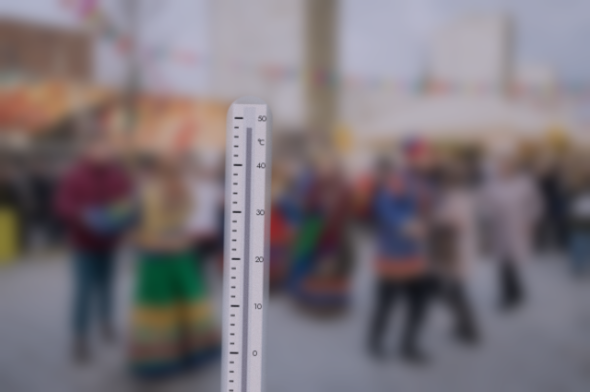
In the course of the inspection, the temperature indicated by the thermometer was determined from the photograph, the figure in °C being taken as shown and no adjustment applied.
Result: 48 °C
